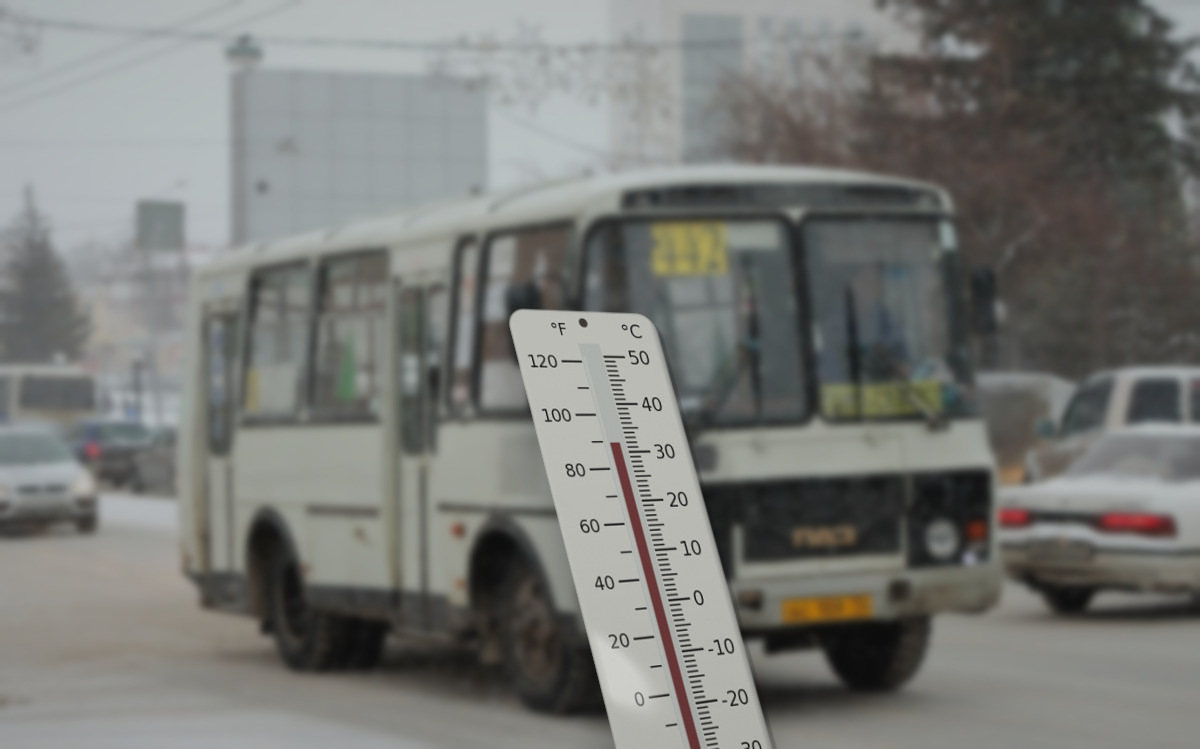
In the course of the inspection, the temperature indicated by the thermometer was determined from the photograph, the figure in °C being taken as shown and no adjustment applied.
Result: 32 °C
